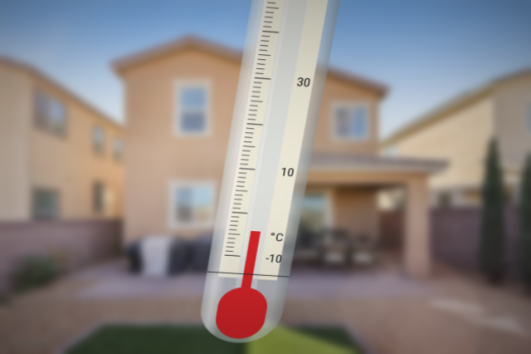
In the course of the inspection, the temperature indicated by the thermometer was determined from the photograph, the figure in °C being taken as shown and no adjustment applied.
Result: -4 °C
